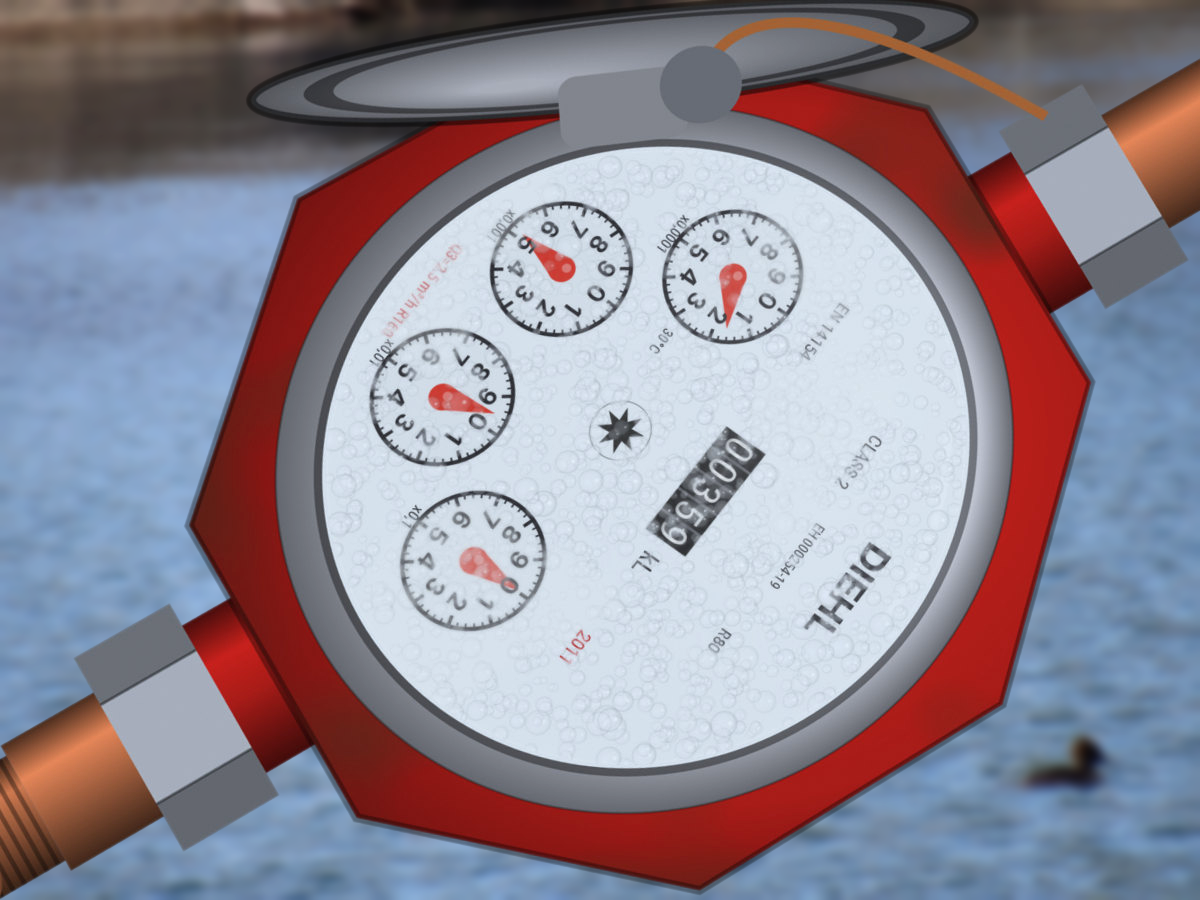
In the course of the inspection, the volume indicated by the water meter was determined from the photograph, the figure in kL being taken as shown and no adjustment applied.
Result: 358.9951 kL
